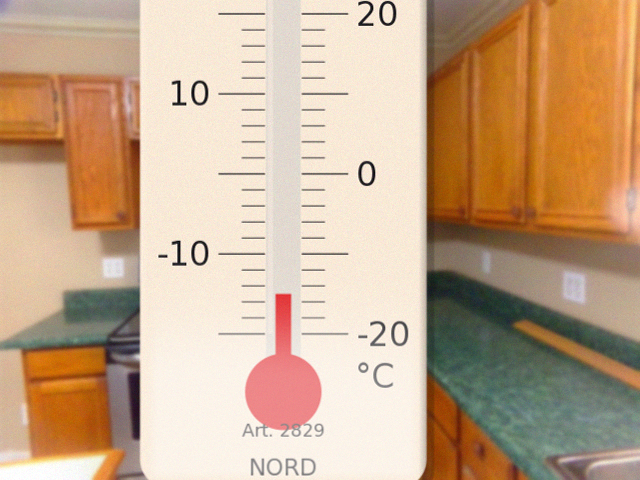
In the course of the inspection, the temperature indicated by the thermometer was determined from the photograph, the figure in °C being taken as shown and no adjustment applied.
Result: -15 °C
